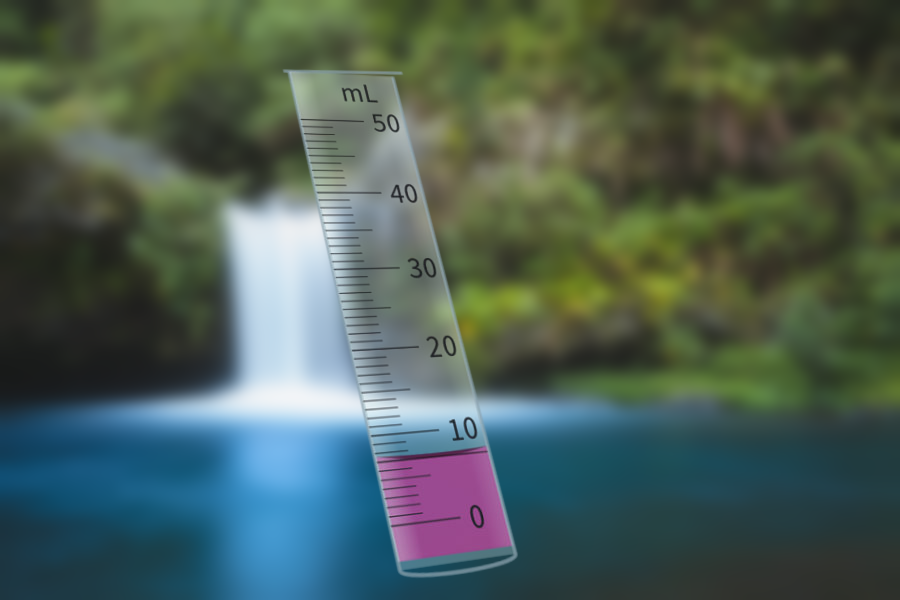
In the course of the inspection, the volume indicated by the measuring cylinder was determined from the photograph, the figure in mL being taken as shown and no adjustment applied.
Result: 7 mL
